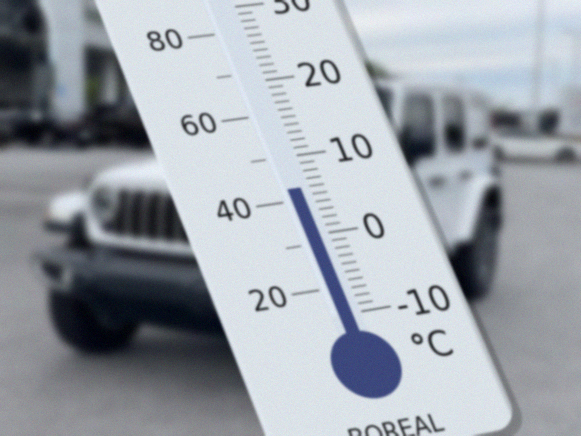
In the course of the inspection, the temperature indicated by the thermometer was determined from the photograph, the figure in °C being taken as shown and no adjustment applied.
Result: 6 °C
